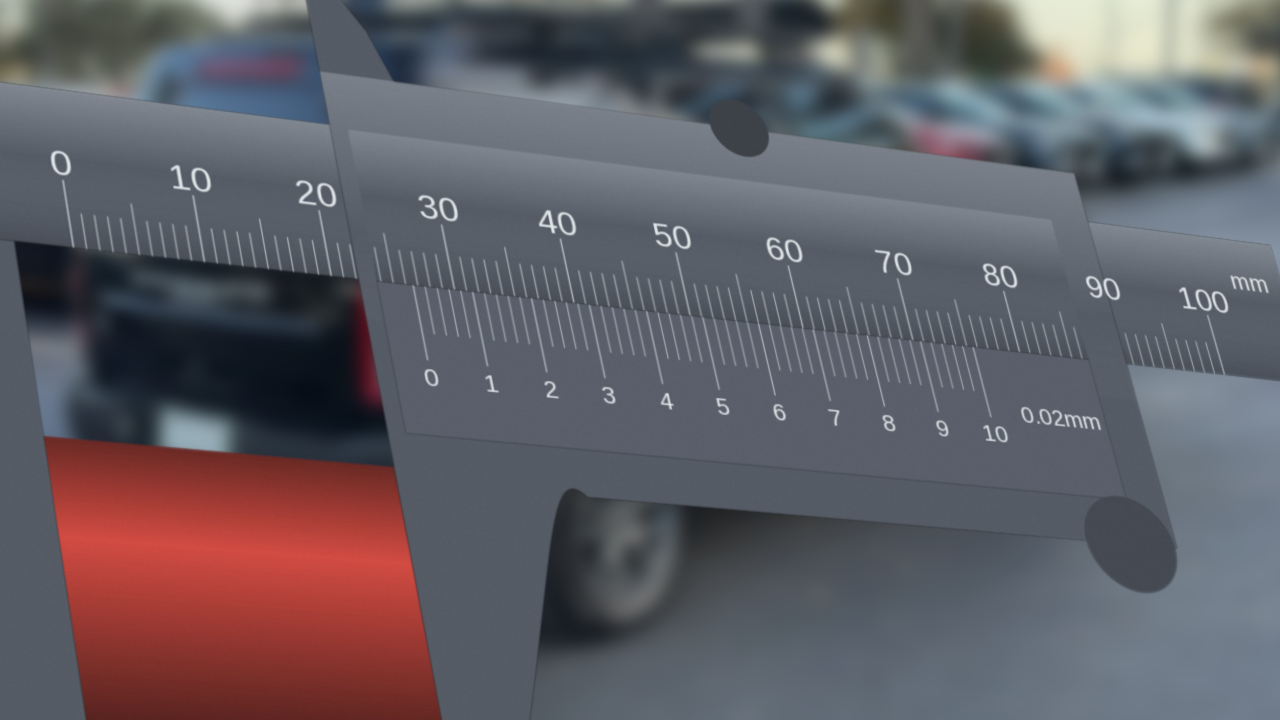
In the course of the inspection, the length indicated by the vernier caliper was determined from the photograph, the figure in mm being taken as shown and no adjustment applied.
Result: 26.6 mm
